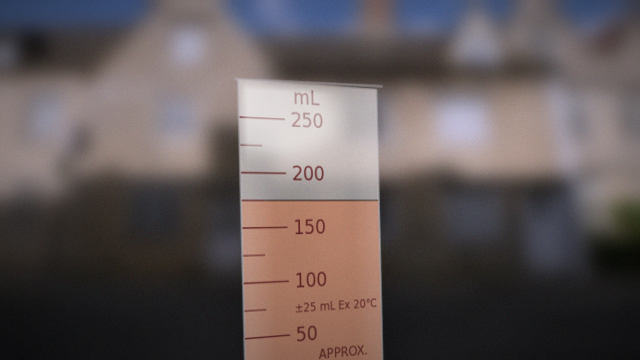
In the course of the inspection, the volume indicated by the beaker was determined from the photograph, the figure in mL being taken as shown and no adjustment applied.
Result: 175 mL
